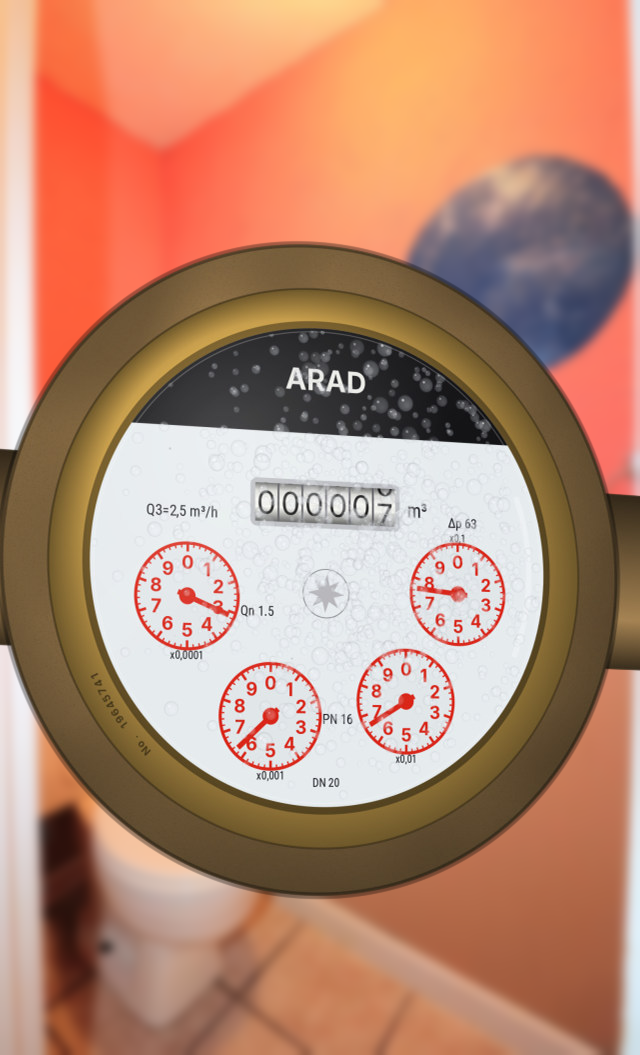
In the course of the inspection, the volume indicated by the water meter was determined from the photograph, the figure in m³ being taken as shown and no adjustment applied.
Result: 6.7663 m³
